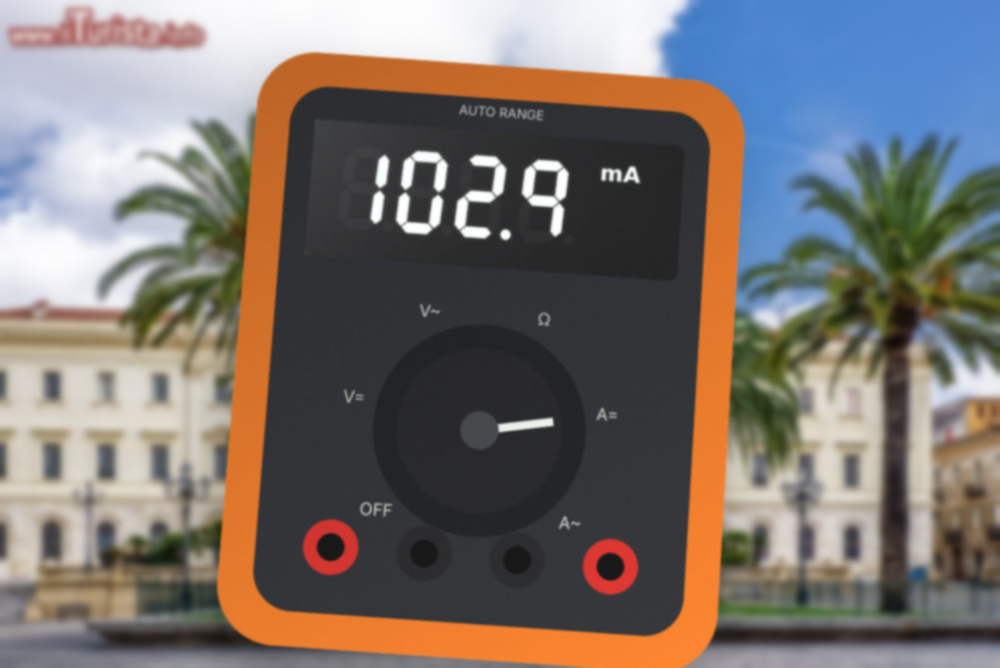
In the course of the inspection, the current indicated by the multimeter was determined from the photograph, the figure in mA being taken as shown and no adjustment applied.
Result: 102.9 mA
